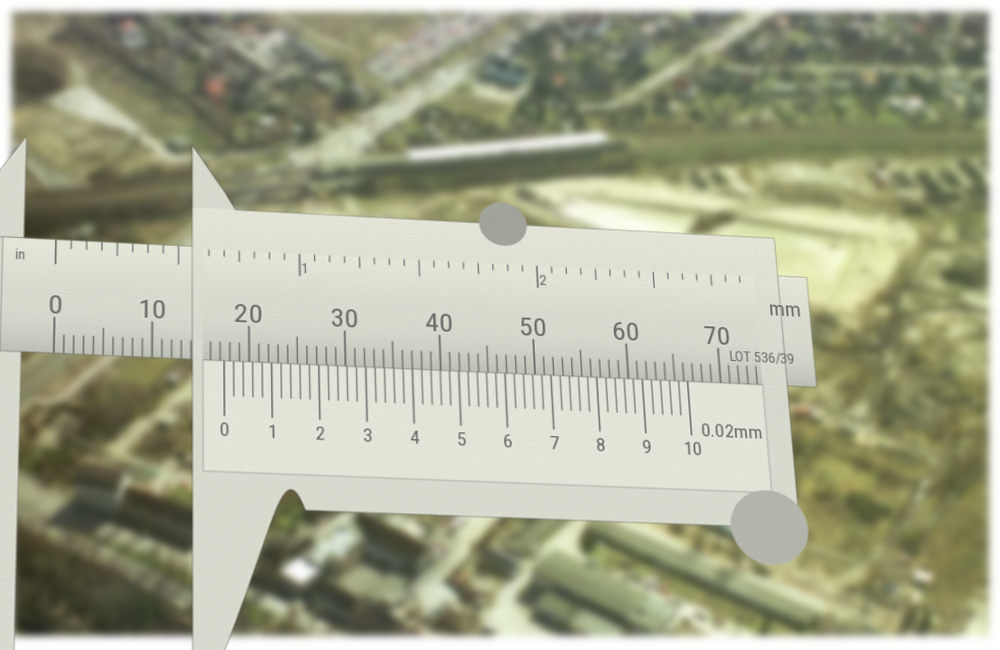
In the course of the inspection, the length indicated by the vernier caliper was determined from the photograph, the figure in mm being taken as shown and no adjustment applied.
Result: 17.4 mm
